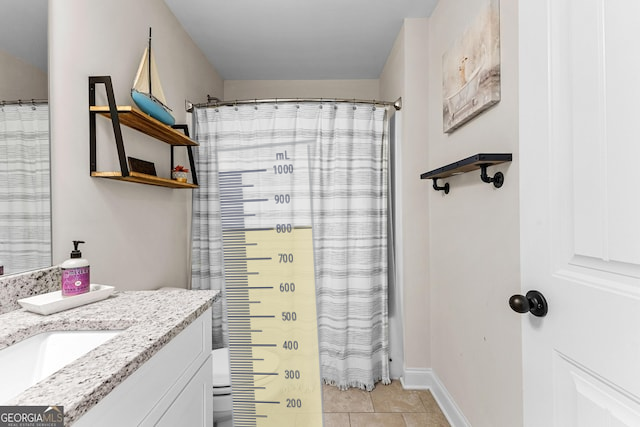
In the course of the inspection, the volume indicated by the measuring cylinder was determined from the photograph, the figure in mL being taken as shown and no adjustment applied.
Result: 800 mL
